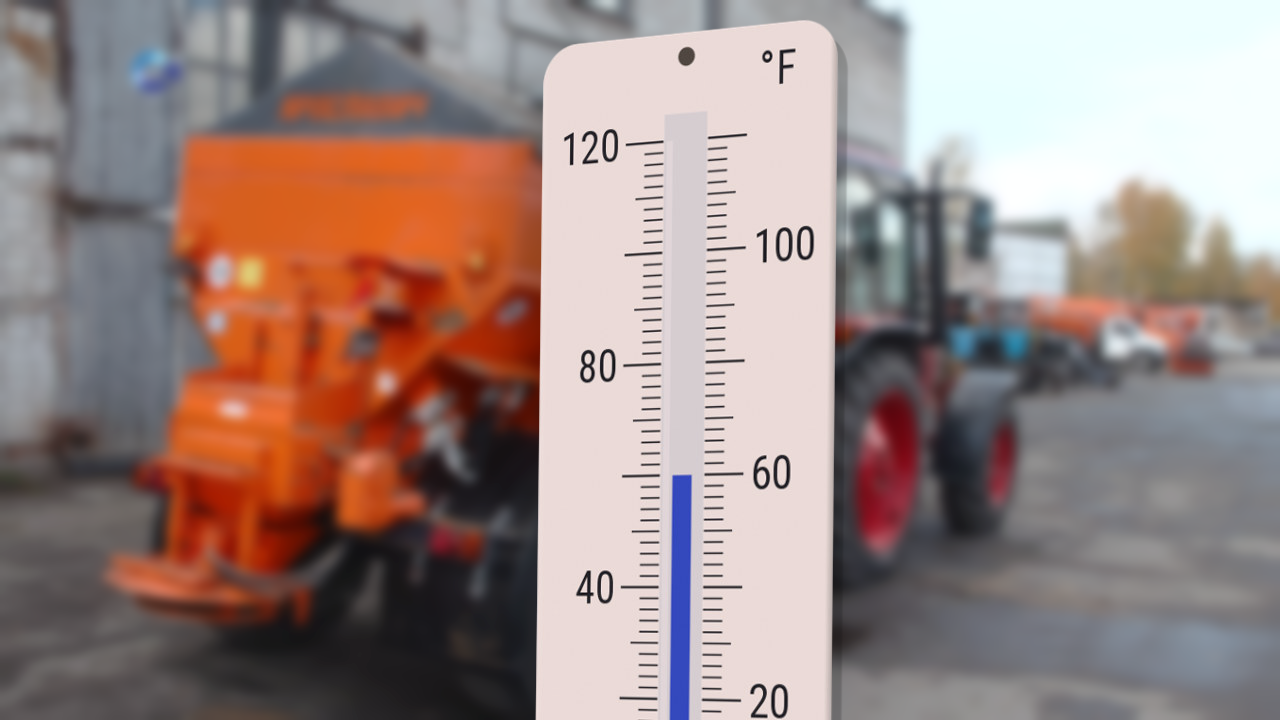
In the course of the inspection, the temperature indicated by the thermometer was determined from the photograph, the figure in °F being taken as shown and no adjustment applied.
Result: 60 °F
